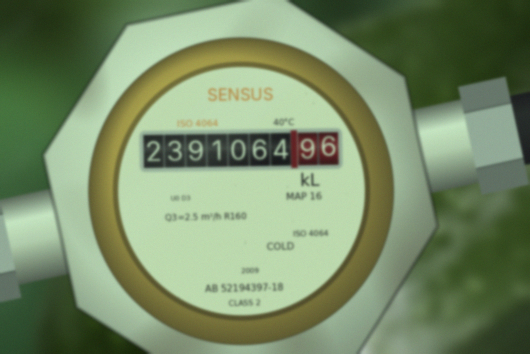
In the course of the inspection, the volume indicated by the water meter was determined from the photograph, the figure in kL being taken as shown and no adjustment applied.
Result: 2391064.96 kL
